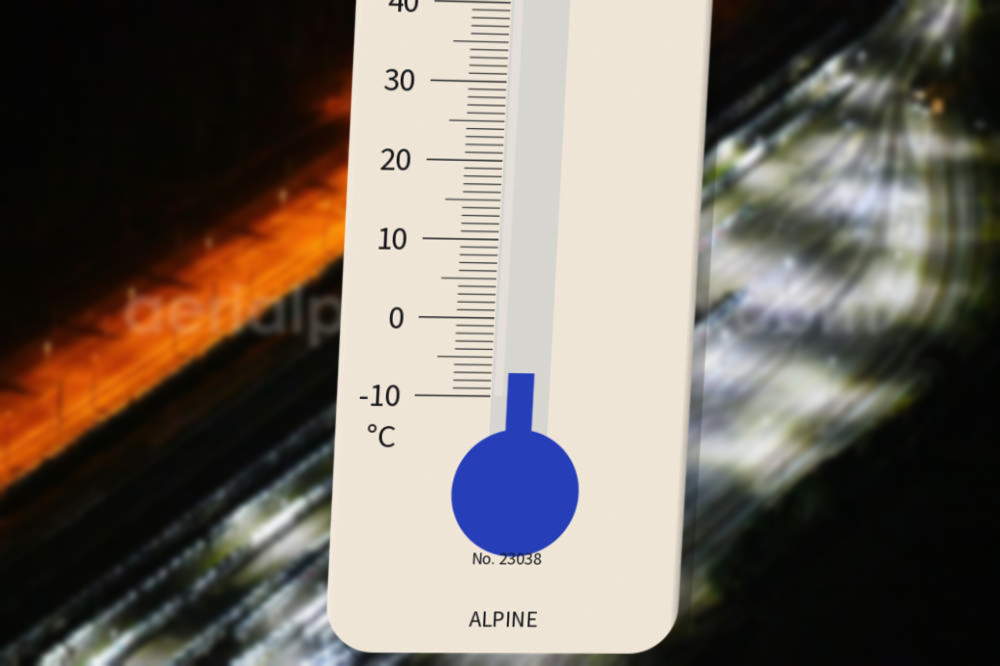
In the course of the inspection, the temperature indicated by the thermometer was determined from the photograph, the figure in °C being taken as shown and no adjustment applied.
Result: -7 °C
